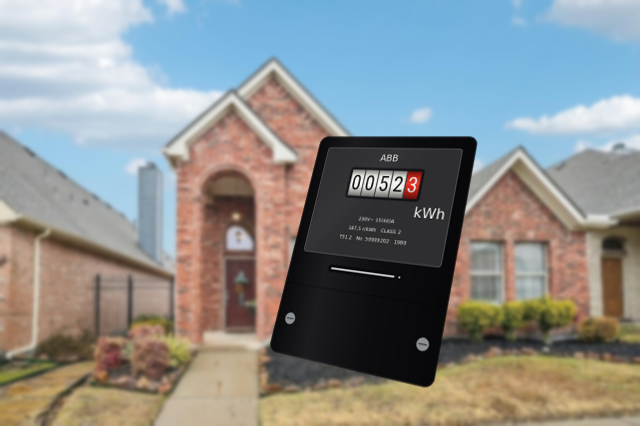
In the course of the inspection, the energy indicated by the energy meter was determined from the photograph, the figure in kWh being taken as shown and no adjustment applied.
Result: 52.3 kWh
